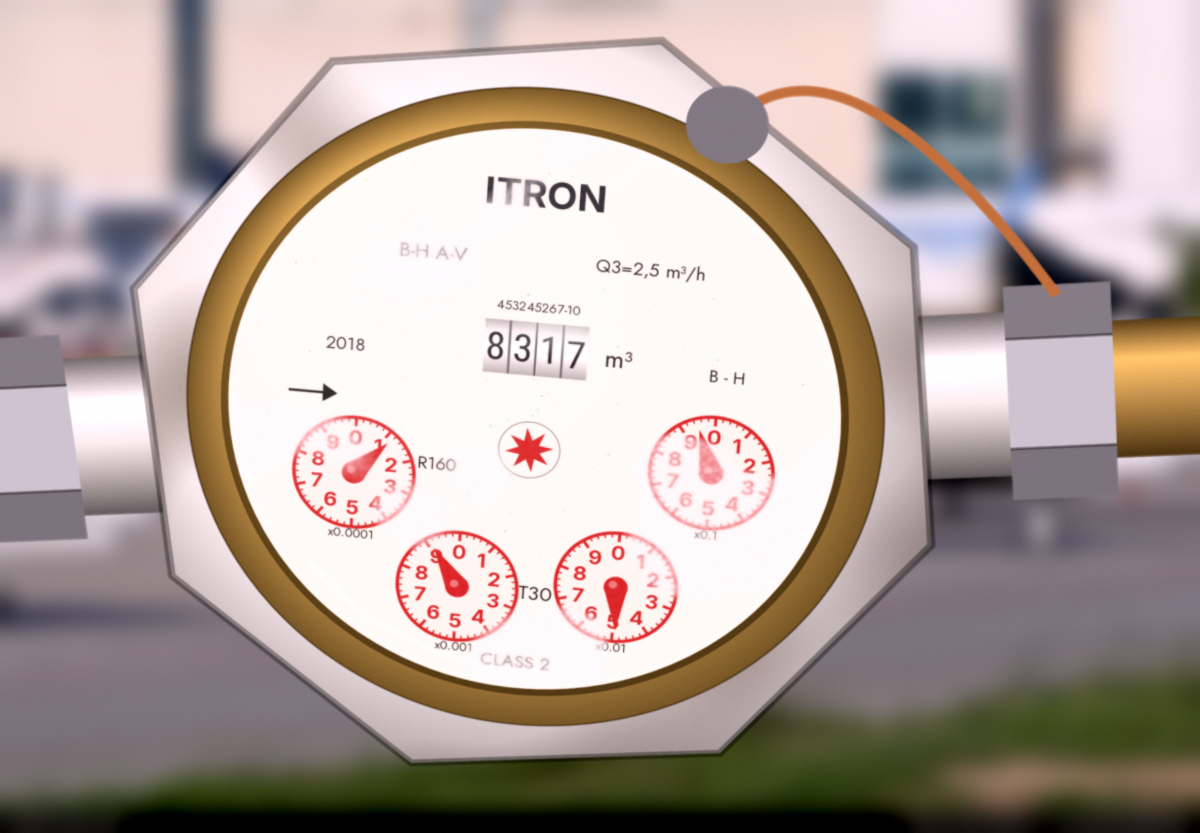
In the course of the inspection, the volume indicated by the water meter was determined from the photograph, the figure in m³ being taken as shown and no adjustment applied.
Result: 8316.9491 m³
